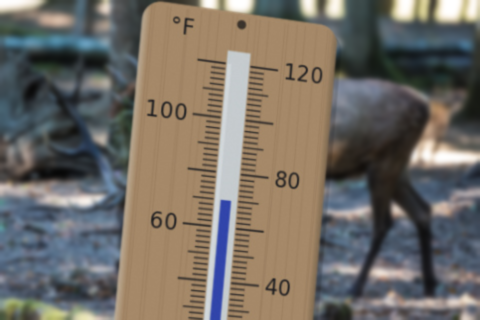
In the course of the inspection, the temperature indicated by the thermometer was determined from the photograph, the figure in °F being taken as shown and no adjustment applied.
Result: 70 °F
